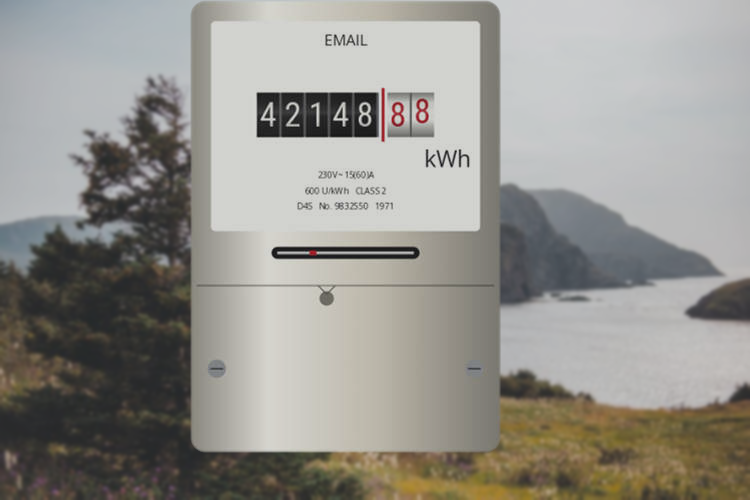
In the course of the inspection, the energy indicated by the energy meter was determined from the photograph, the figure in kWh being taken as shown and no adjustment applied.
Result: 42148.88 kWh
